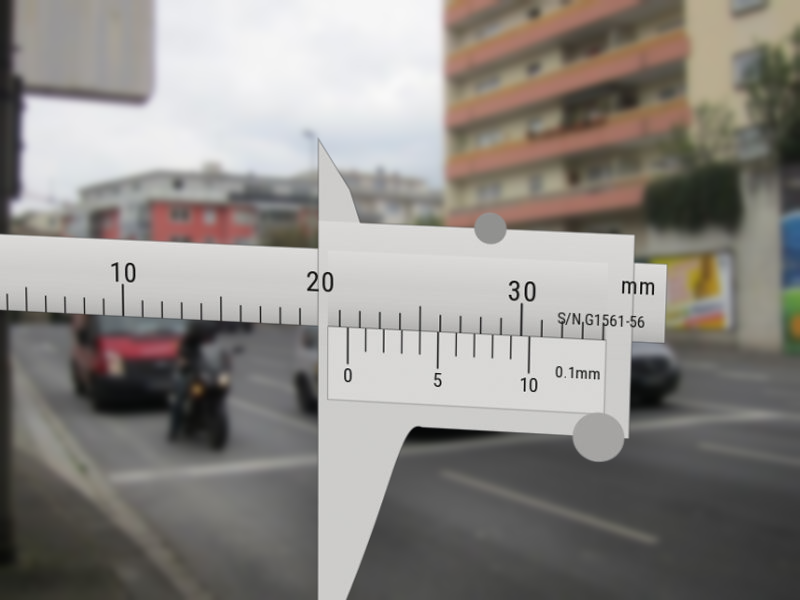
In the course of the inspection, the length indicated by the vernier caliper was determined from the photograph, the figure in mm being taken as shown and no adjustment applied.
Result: 21.4 mm
